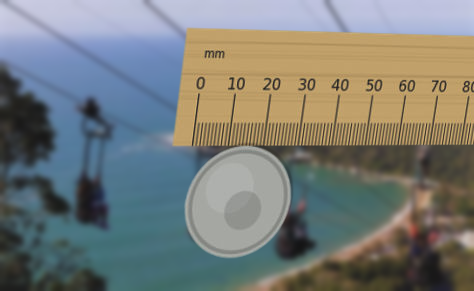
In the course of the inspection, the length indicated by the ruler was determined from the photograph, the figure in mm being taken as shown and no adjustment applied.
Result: 30 mm
